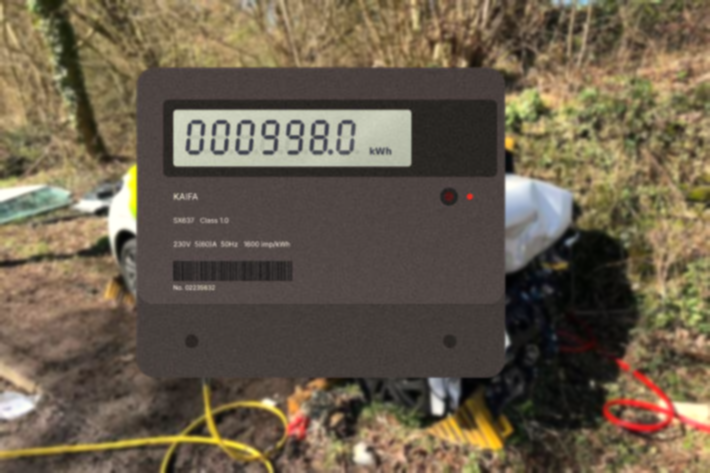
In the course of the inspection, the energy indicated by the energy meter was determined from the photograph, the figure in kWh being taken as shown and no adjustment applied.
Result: 998.0 kWh
